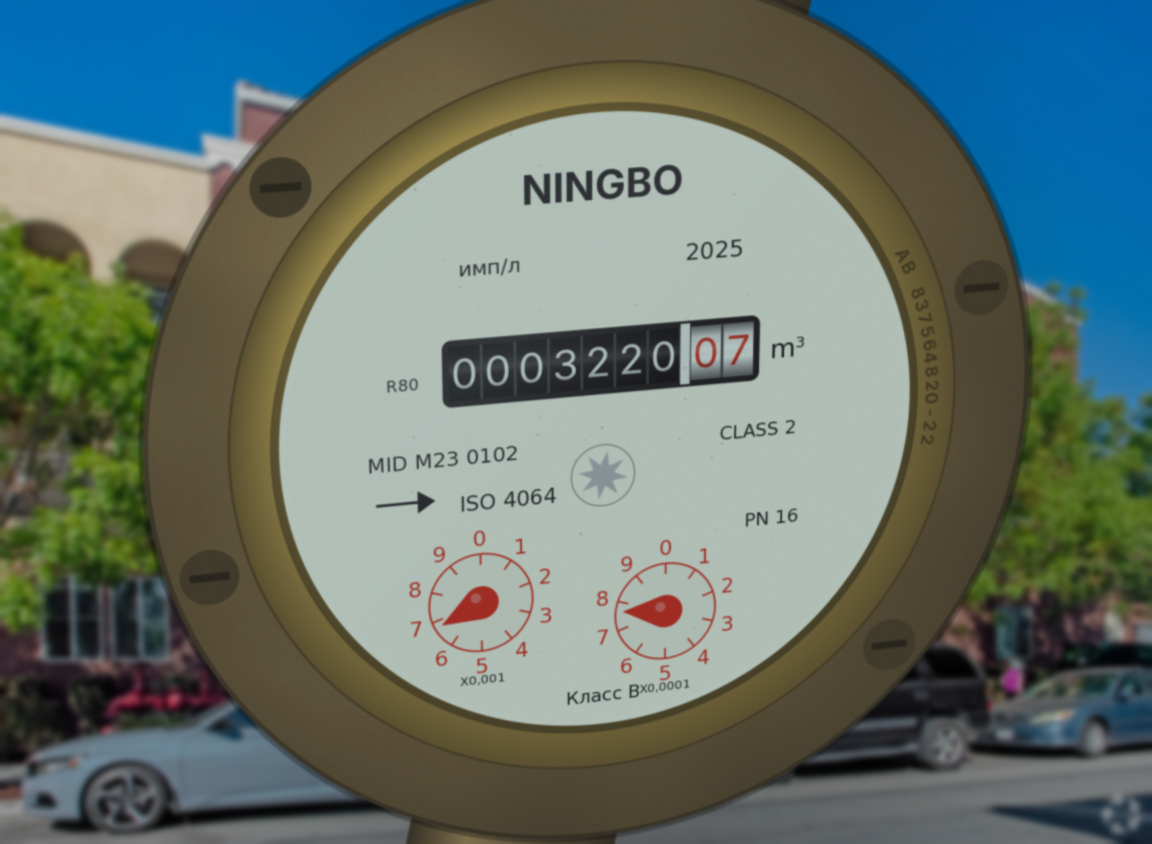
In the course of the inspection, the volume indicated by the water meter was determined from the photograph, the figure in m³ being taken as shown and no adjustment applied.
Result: 3220.0767 m³
